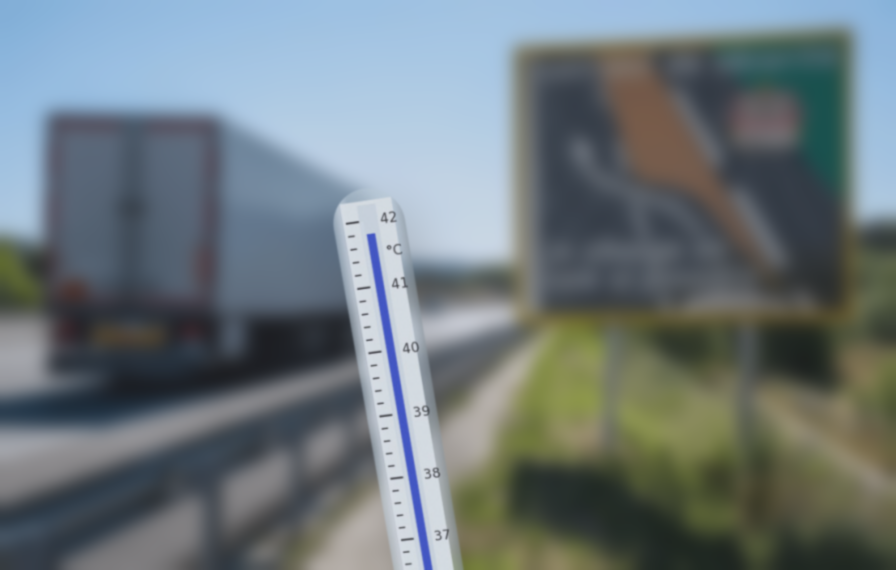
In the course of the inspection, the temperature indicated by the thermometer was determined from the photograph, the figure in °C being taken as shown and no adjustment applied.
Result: 41.8 °C
